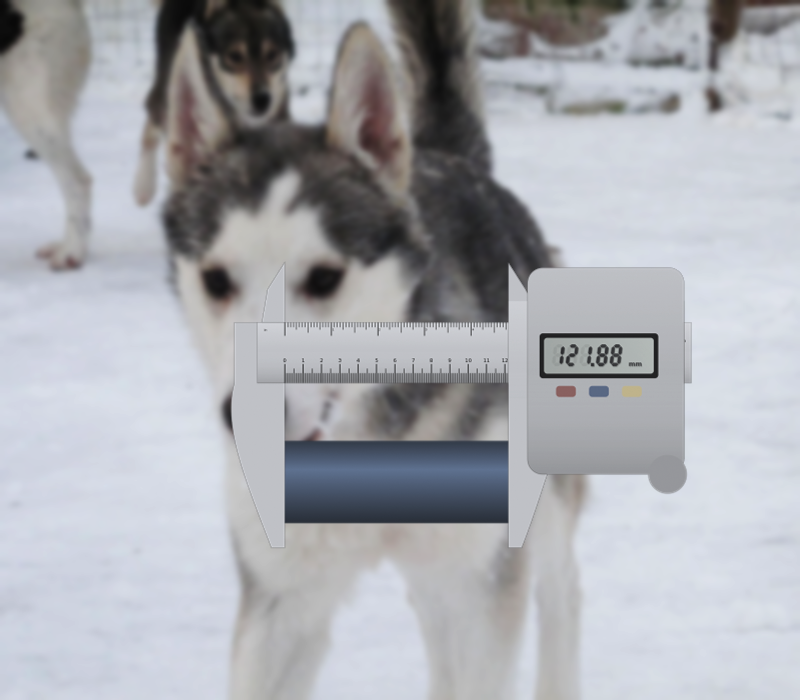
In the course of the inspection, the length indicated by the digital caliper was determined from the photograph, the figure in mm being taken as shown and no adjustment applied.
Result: 121.88 mm
